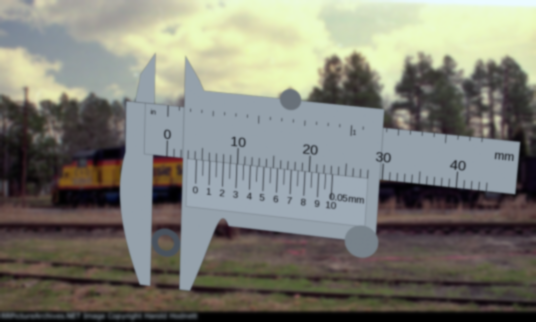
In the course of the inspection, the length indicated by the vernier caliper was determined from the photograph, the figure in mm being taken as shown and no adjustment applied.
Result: 4.2 mm
